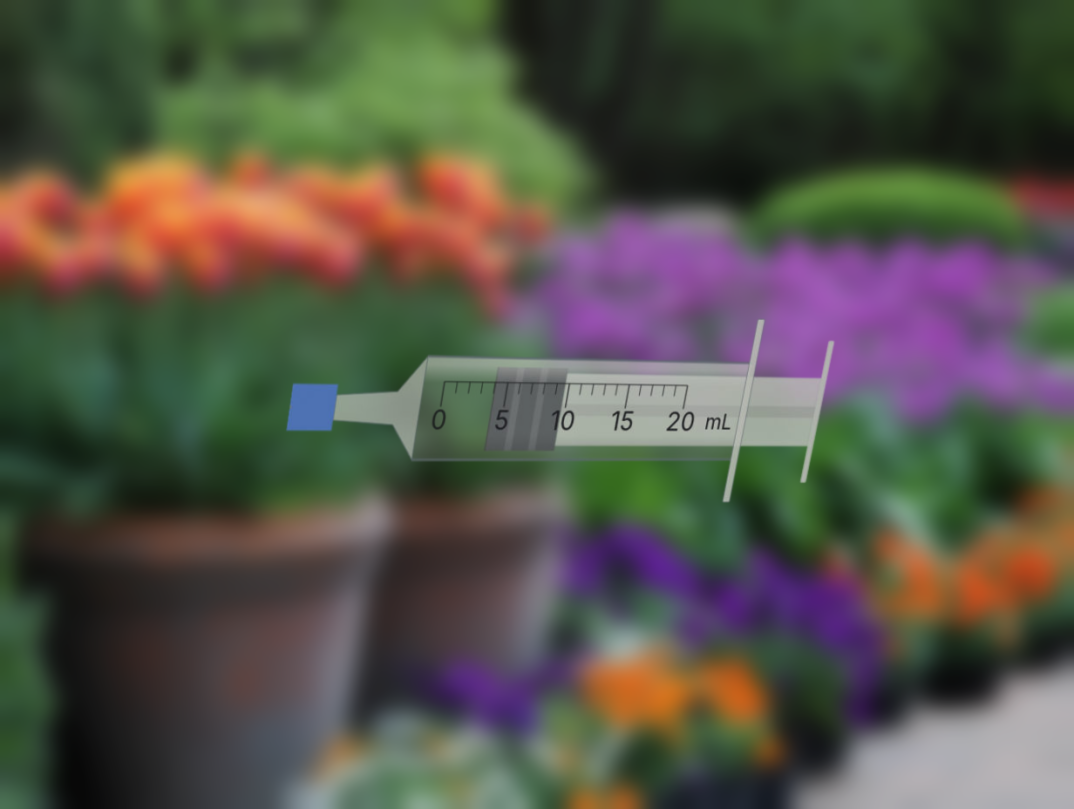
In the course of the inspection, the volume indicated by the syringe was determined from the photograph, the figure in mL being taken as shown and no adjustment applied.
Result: 4 mL
